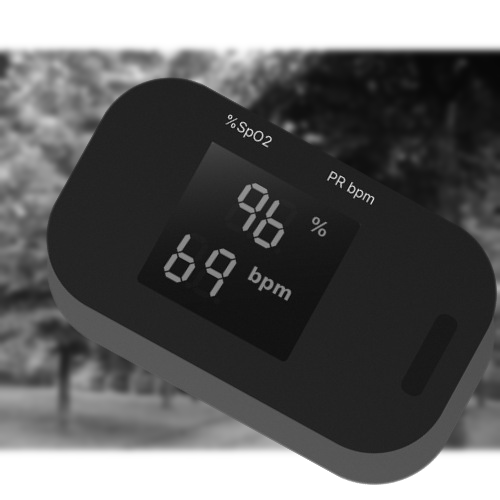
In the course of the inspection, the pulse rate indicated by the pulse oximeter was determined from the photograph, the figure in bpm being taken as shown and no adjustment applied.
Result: 69 bpm
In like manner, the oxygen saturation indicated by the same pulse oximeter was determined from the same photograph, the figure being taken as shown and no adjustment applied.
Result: 96 %
